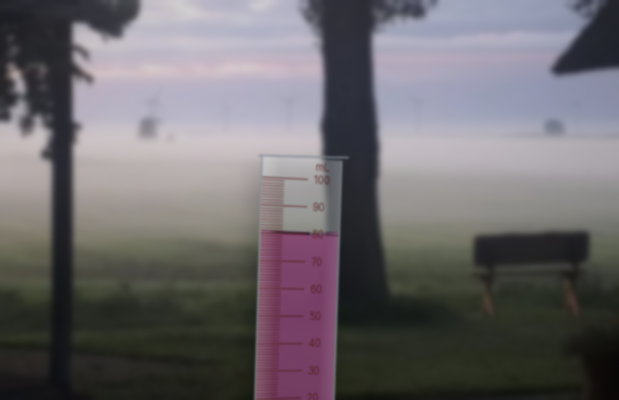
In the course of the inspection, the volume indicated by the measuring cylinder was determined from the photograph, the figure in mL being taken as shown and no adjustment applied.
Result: 80 mL
